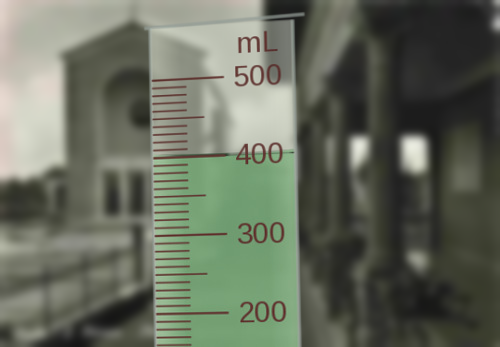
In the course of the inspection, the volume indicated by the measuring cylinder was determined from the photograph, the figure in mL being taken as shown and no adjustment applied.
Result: 400 mL
